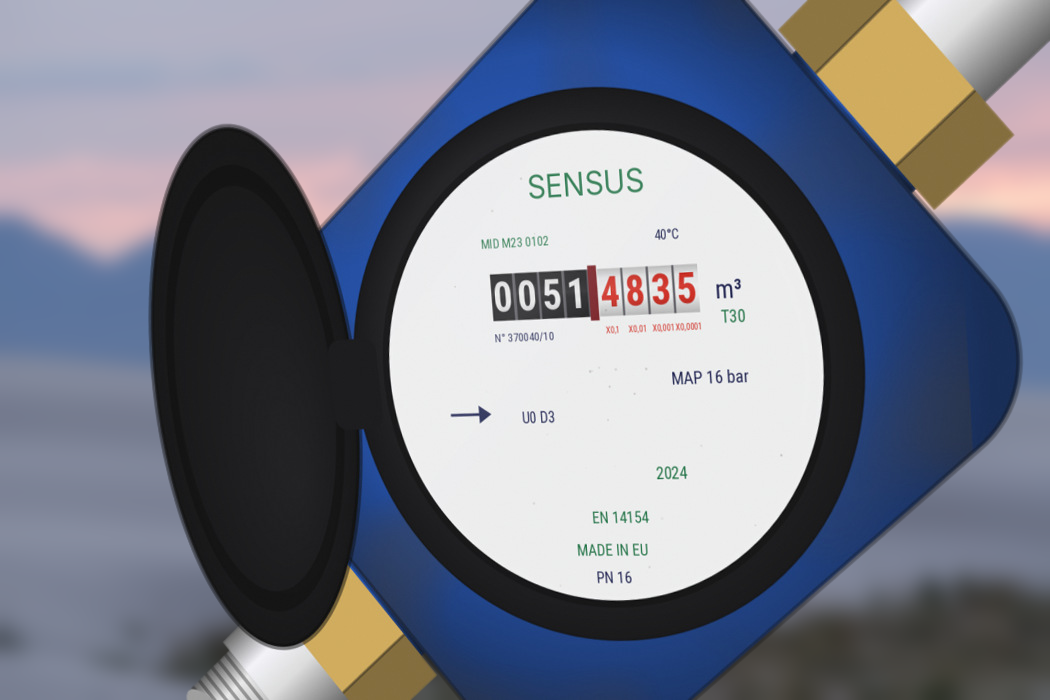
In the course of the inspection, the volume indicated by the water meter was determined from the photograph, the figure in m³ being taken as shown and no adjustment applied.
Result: 51.4835 m³
